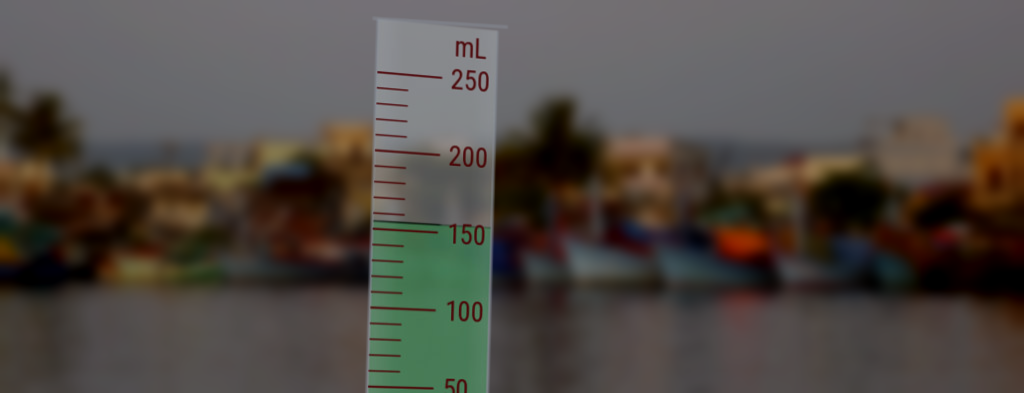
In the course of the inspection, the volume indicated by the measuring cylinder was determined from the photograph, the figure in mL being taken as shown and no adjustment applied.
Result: 155 mL
